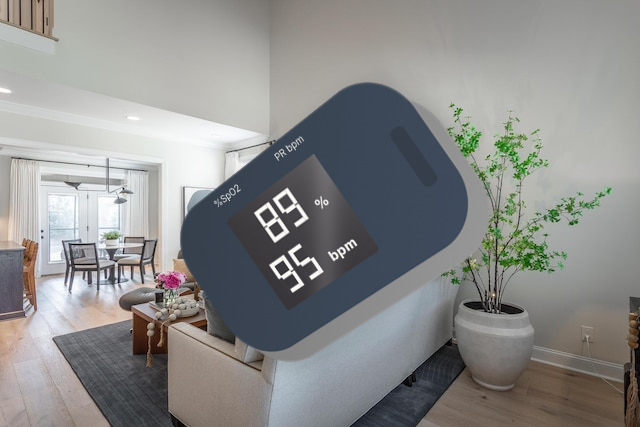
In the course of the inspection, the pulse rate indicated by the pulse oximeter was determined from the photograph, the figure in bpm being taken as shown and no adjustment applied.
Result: 95 bpm
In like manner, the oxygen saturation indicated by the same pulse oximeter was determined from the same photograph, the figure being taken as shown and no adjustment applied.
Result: 89 %
